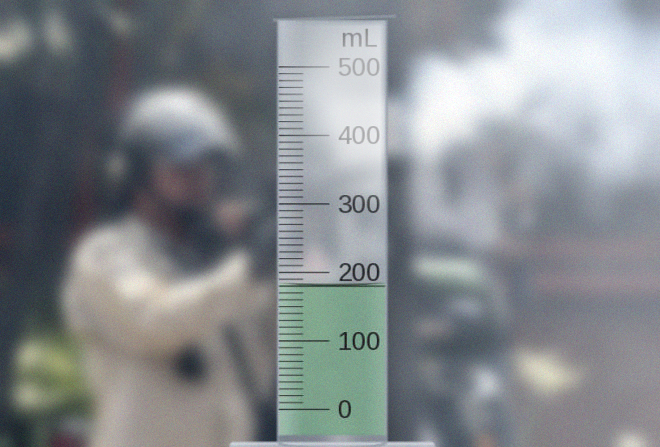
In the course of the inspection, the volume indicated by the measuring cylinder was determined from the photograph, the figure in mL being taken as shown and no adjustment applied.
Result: 180 mL
